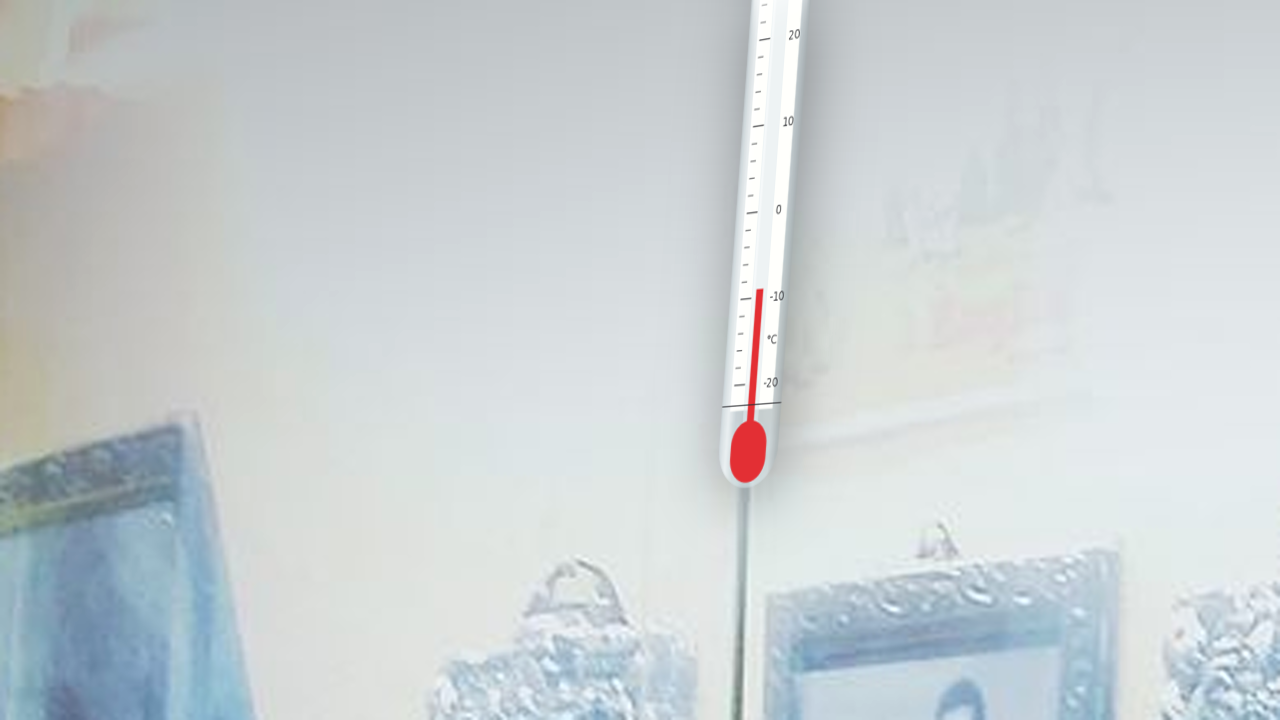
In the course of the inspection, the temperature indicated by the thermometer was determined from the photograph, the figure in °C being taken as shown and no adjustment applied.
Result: -9 °C
